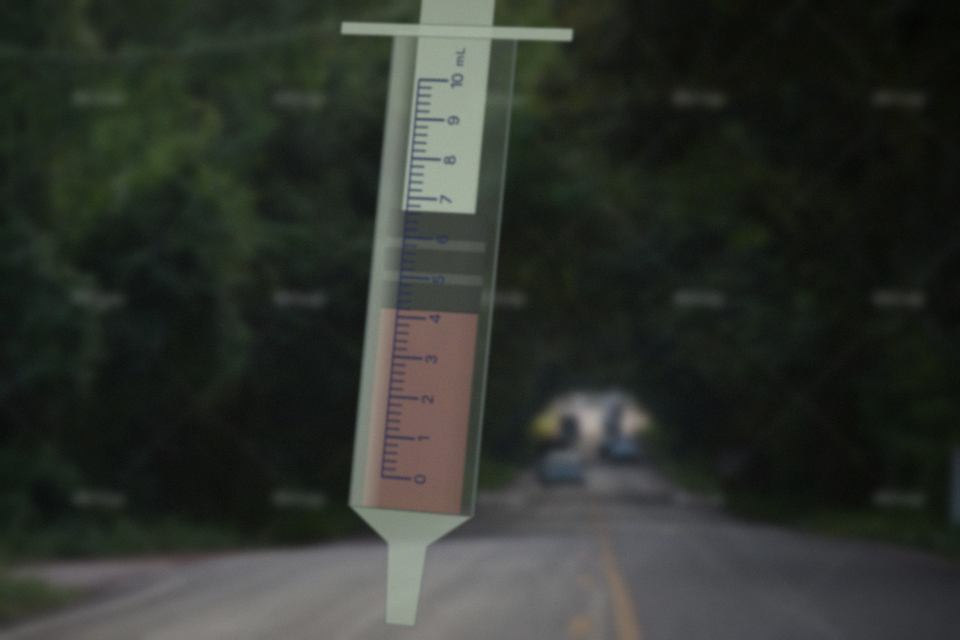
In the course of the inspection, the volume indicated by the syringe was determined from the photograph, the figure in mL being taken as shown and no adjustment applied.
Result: 4.2 mL
